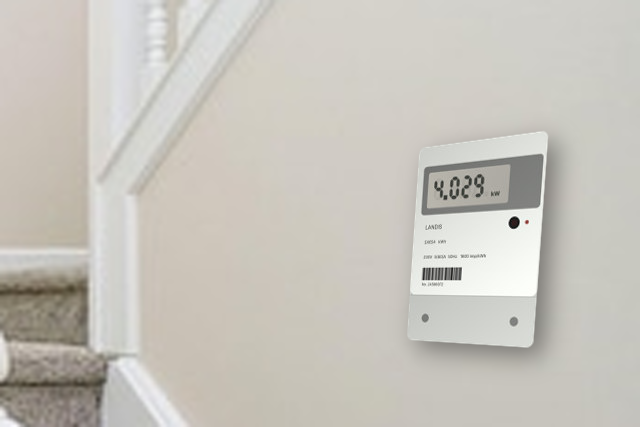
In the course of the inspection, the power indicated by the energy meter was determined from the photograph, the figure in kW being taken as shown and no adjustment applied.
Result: 4.029 kW
